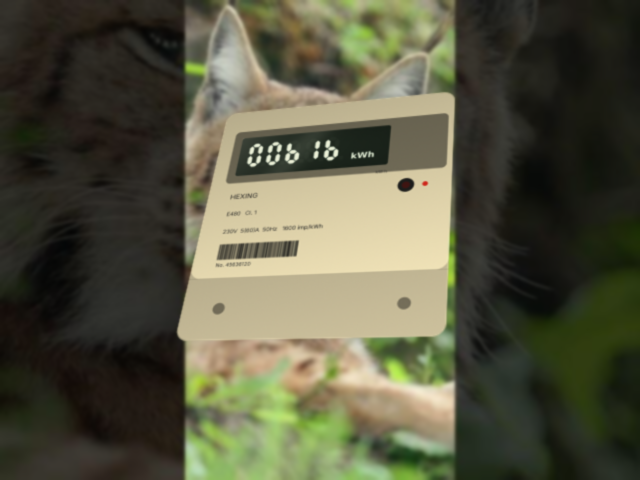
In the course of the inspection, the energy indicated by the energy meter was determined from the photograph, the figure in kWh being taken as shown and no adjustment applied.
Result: 616 kWh
